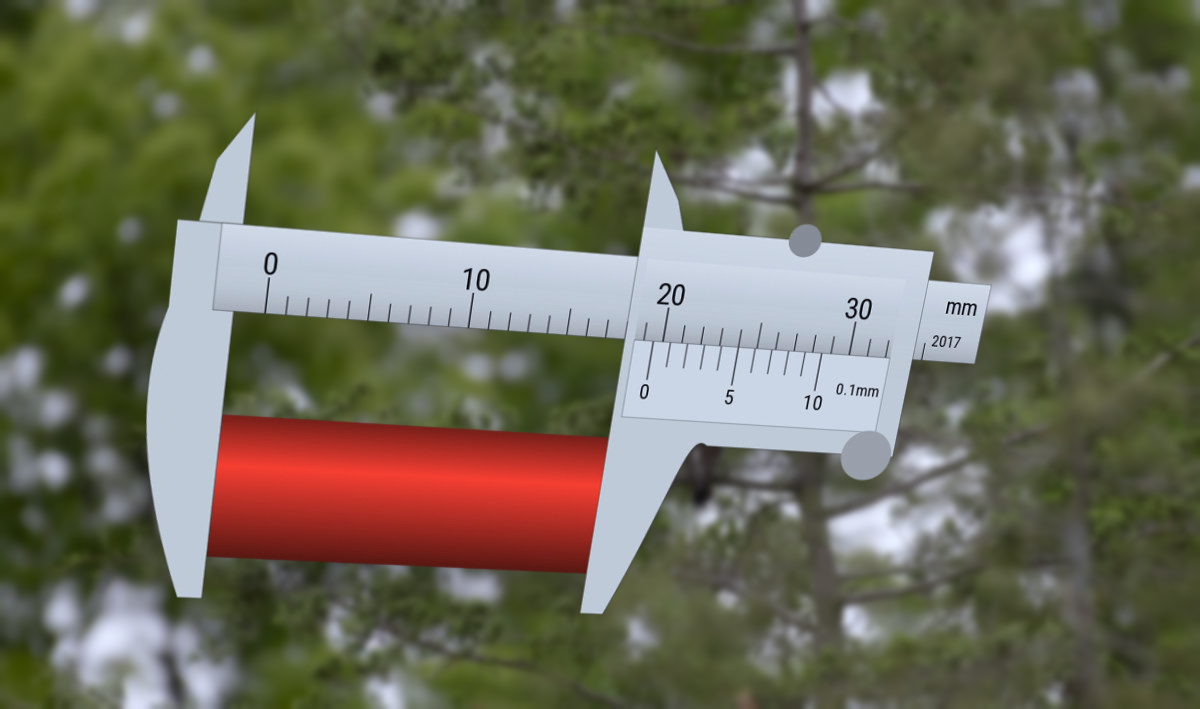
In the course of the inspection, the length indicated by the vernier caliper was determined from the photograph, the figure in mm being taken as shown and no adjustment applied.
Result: 19.5 mm
